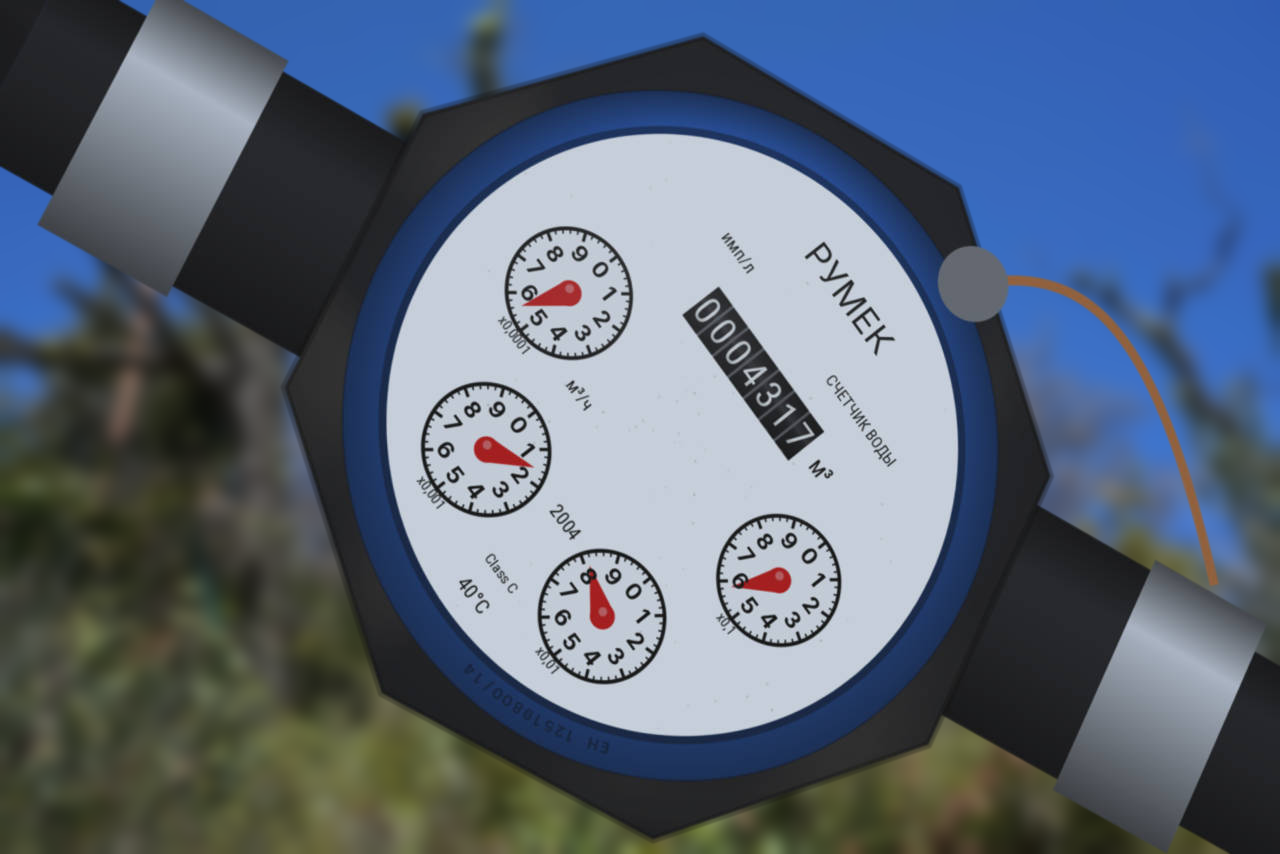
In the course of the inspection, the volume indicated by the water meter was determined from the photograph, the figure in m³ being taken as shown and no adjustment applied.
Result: 4317.5815 m³
